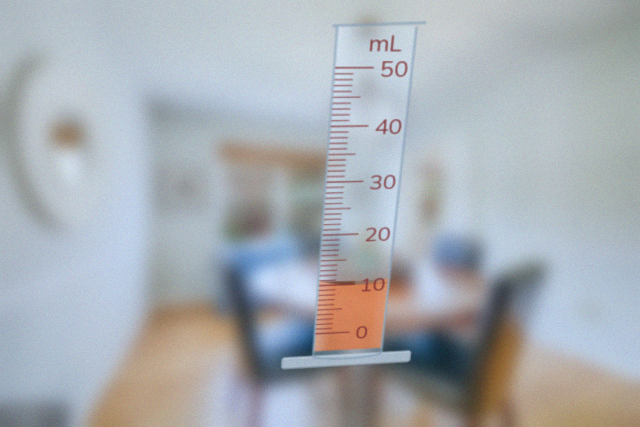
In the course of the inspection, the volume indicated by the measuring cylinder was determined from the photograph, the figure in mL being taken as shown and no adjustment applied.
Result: 10 mL
